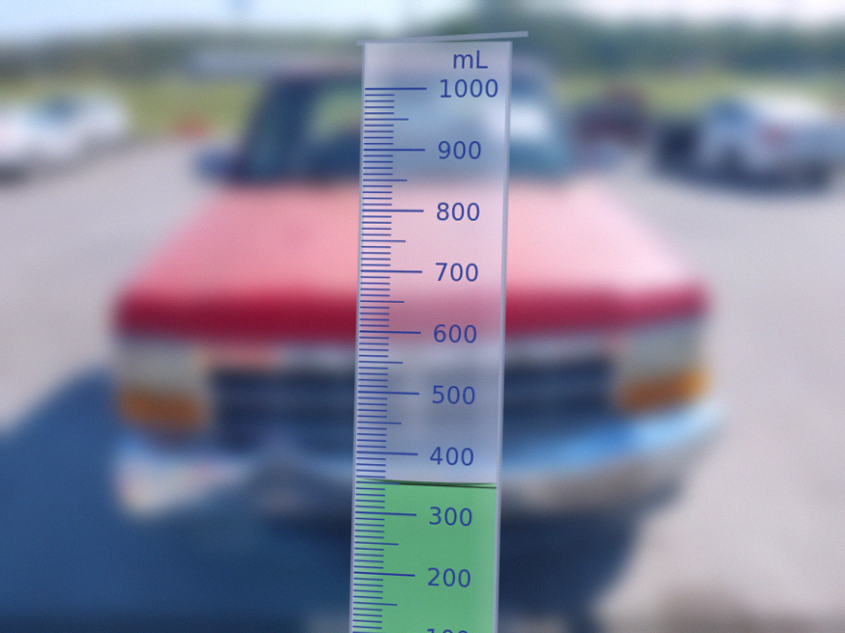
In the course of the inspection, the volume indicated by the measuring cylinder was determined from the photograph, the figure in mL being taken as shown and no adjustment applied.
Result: 350 mL
